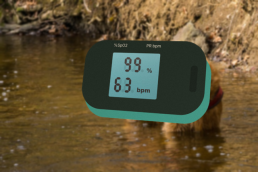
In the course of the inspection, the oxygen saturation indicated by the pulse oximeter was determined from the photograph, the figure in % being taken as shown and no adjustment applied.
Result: 99 %
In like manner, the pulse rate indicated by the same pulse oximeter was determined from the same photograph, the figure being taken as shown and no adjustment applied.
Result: 63 bpm
